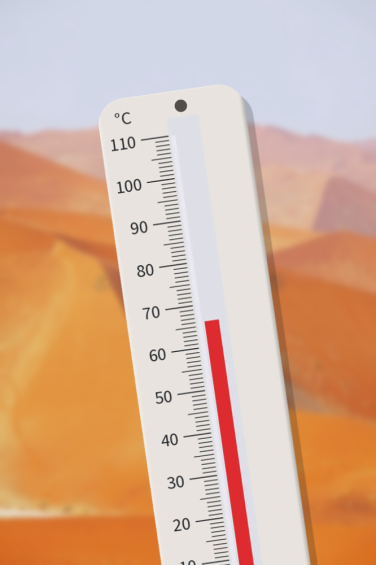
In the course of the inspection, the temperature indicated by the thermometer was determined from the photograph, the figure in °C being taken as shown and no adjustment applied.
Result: 66 °C
